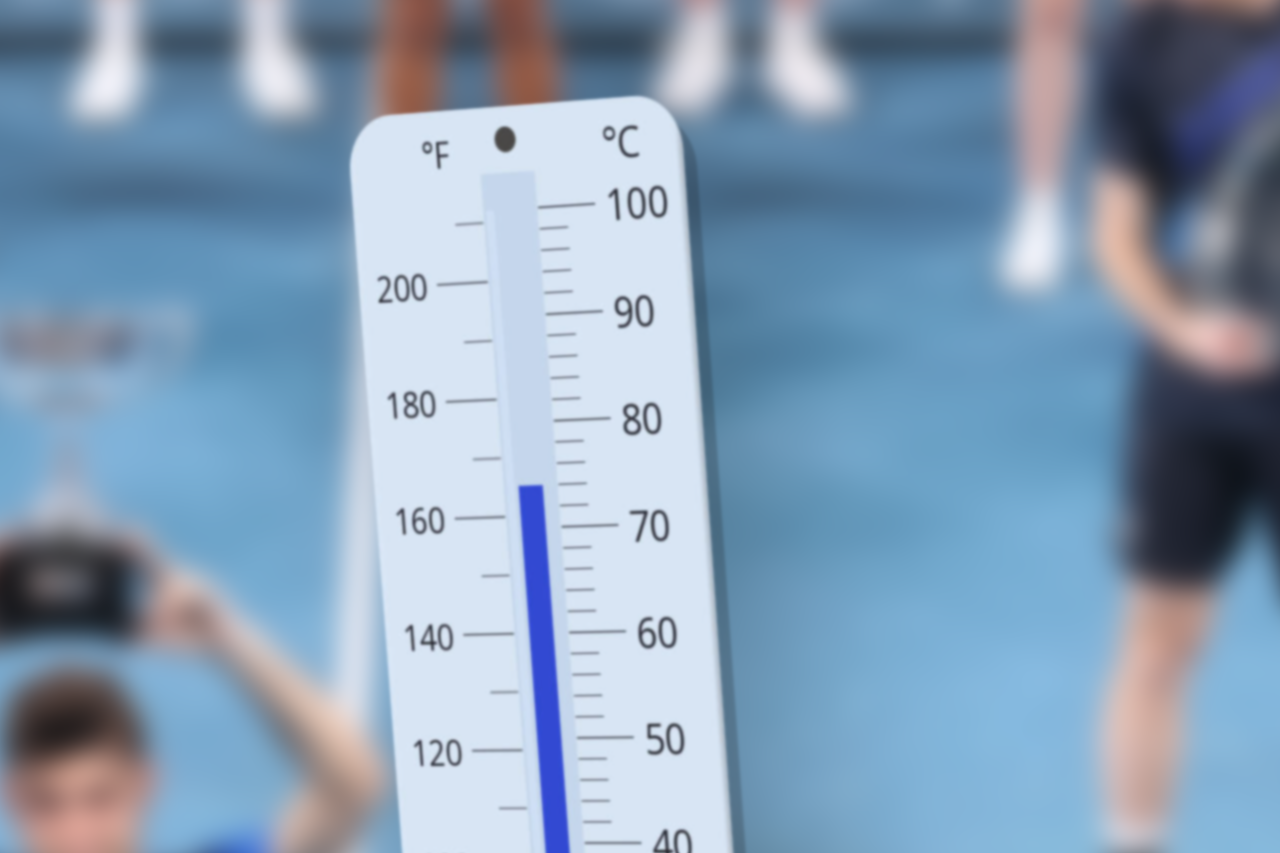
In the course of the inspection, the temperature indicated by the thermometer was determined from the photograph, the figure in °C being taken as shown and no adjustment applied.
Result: 74 °C
